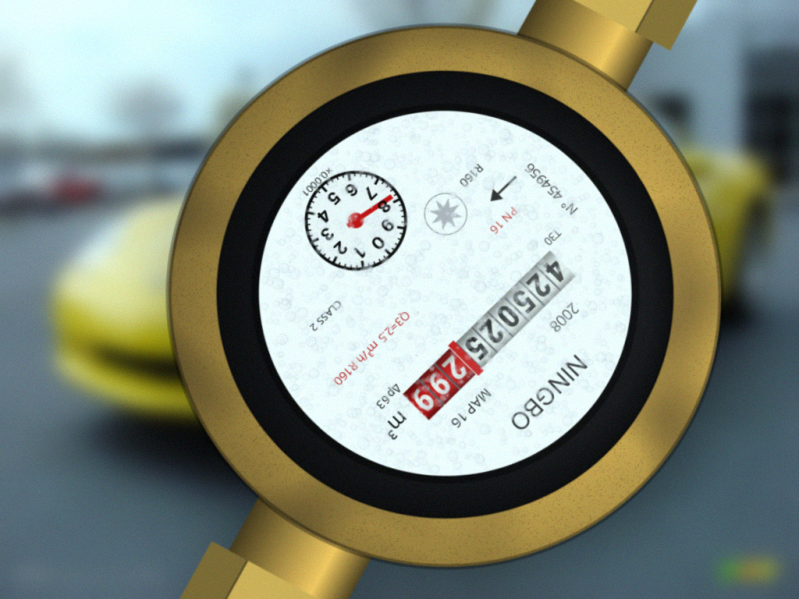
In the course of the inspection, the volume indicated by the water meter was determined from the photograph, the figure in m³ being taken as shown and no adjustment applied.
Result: 425025.2997 m³
